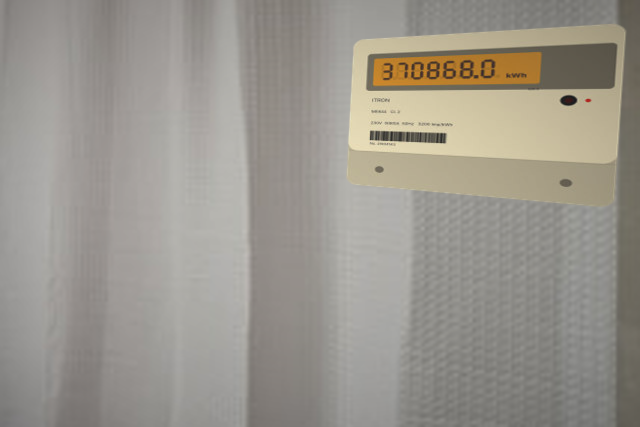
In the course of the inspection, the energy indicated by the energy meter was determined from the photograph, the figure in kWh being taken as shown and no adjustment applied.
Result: 370868.0 kWh
